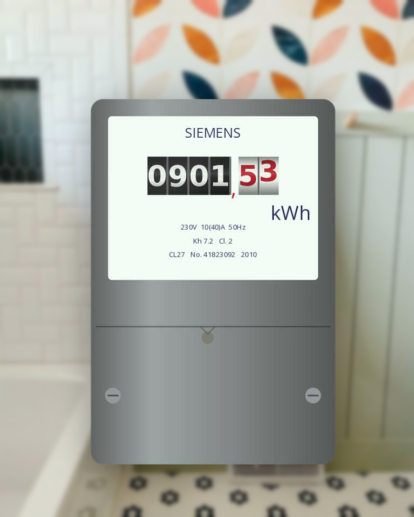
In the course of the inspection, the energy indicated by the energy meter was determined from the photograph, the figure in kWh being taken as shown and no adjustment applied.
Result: 901.53 kWh
